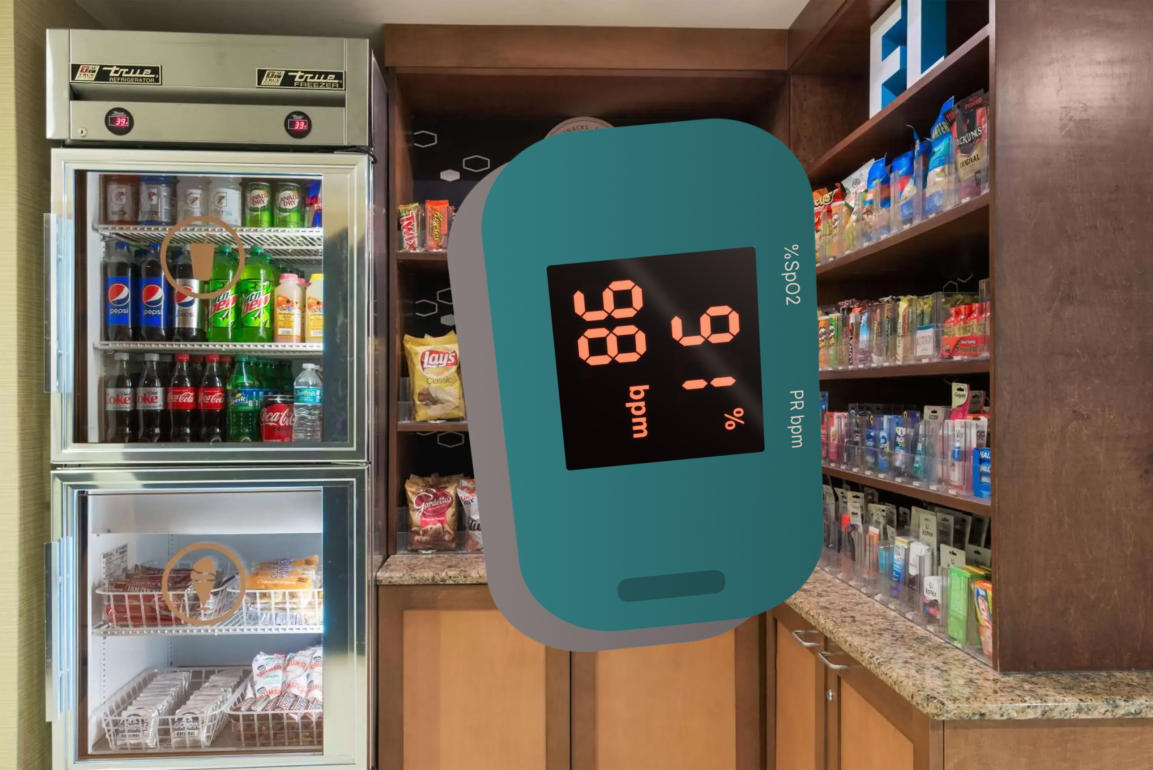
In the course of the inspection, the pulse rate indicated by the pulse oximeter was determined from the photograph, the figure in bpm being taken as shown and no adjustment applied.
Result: 98 bpm
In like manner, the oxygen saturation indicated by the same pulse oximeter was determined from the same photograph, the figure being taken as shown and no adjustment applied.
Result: 91 %
